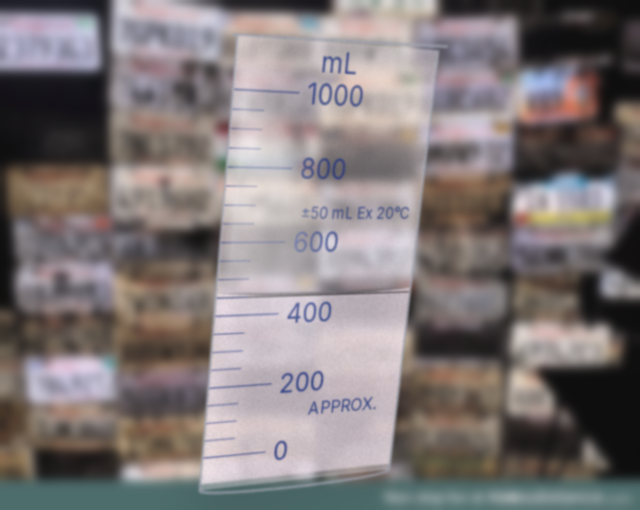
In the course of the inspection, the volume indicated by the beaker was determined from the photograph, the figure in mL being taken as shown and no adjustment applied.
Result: 450 mL
